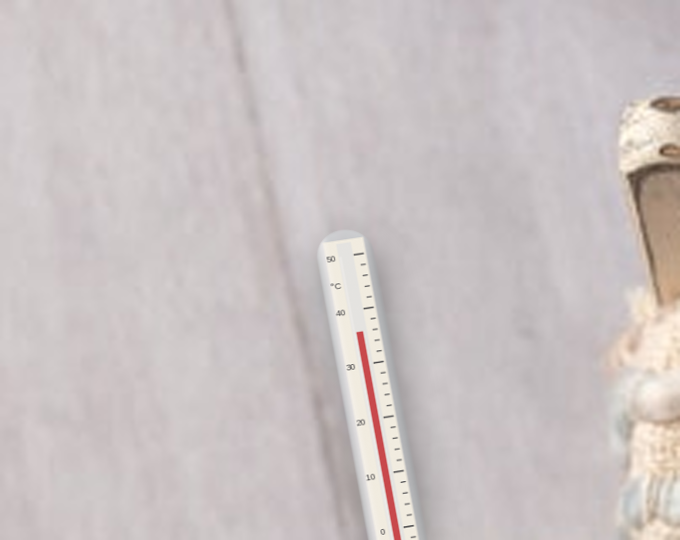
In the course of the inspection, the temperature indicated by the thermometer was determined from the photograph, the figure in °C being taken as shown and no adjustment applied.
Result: 36 °C
